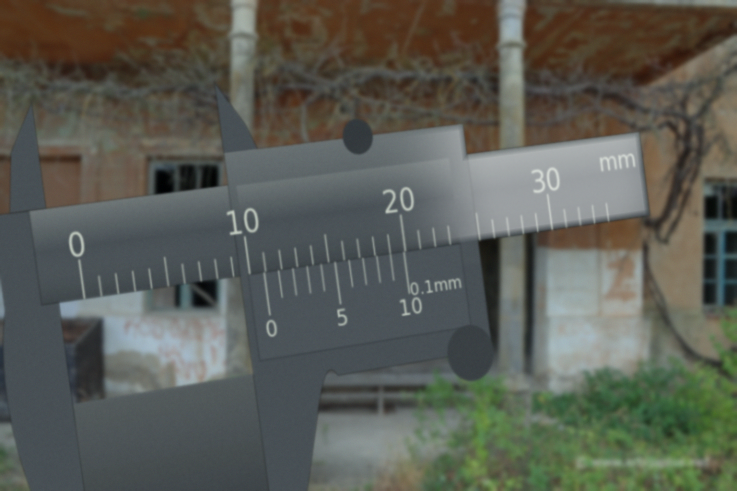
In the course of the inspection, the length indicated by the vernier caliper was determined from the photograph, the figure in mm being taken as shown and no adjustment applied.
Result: 10.9 mm
